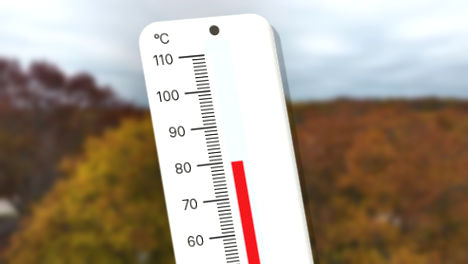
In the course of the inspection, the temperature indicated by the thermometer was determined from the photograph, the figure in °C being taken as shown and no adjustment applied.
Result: 80 °C
